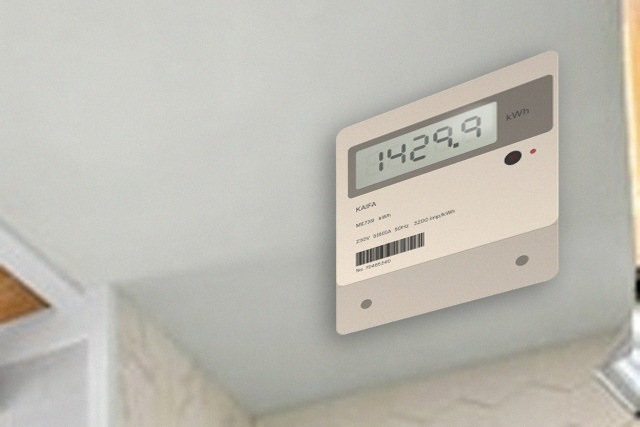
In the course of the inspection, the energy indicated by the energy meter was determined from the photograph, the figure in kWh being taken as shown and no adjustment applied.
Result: 1429.9 kWh
